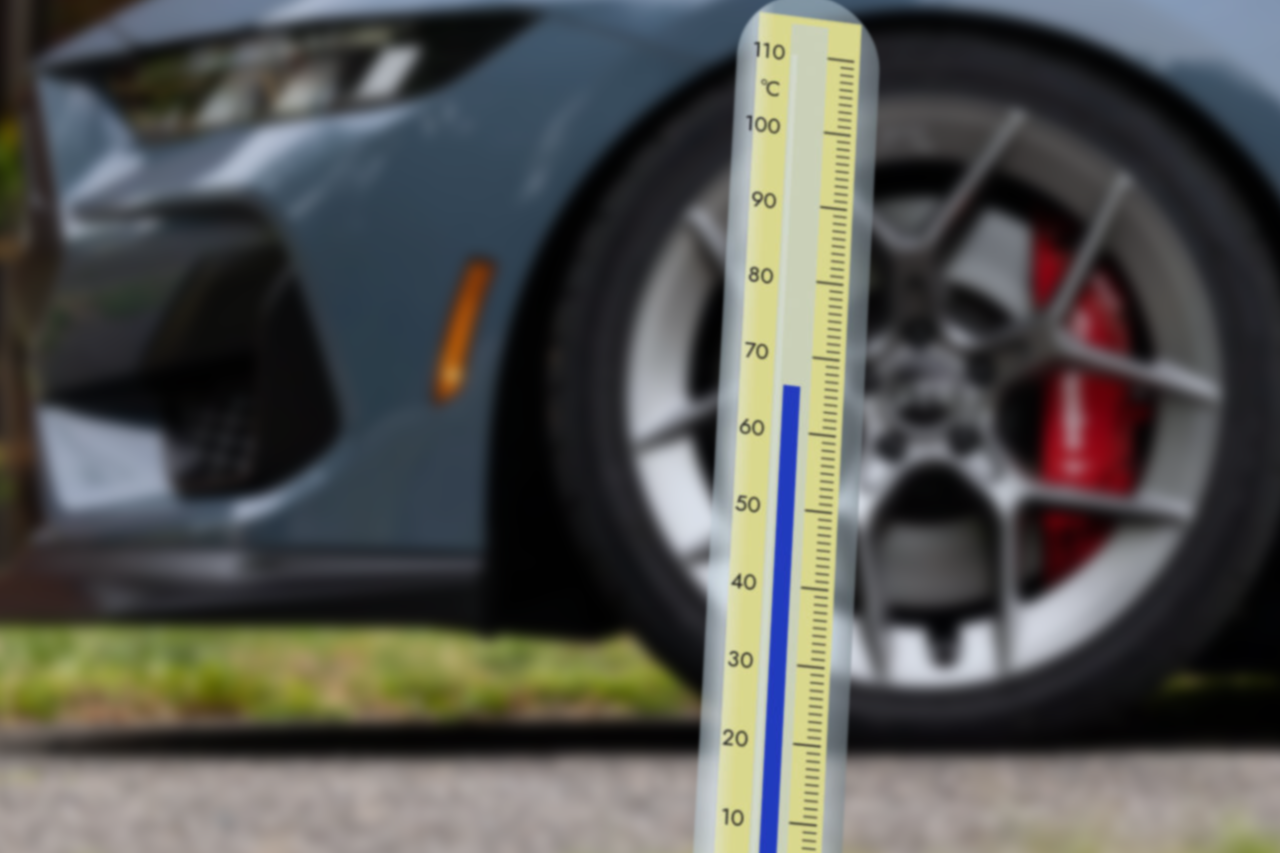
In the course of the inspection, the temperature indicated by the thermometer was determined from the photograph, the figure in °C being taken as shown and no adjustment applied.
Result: 66 °C
